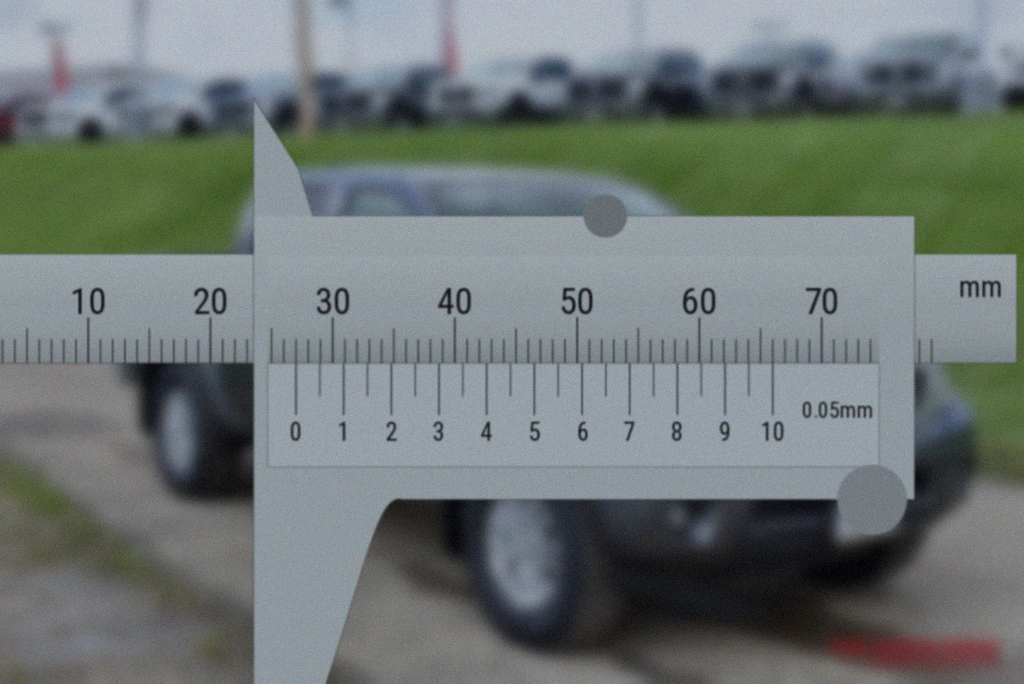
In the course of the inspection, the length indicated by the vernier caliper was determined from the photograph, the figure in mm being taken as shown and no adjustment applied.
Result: 27.0 mm
